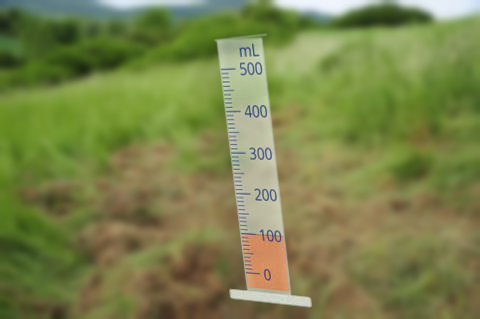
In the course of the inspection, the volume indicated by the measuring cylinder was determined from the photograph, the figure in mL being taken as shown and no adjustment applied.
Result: 100 mL
